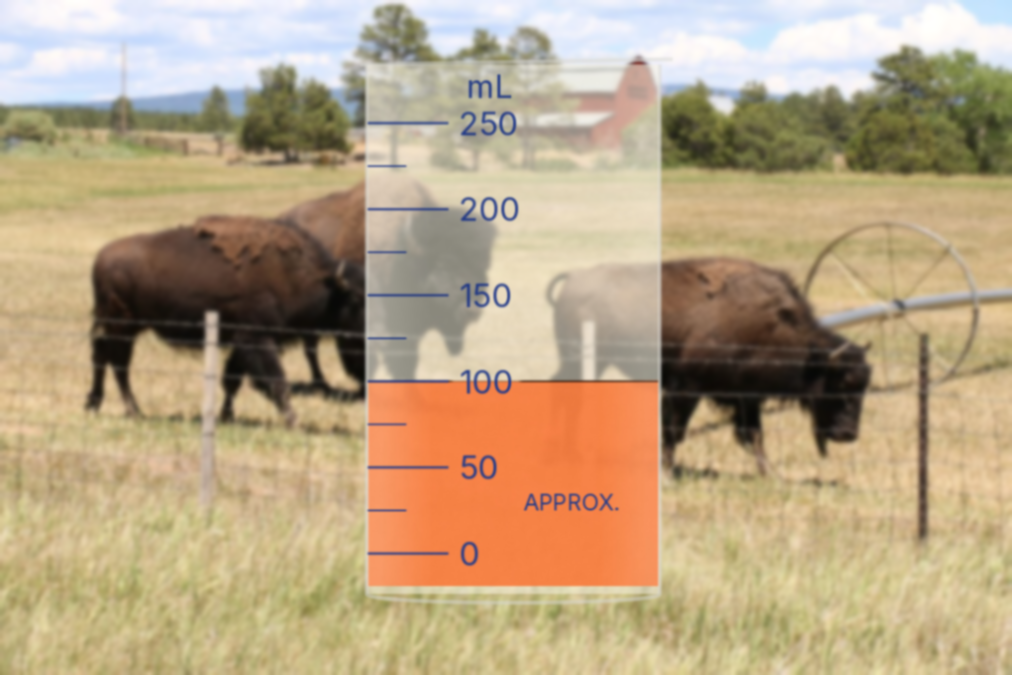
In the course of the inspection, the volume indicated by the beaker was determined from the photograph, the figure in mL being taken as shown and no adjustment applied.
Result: 100 mL
